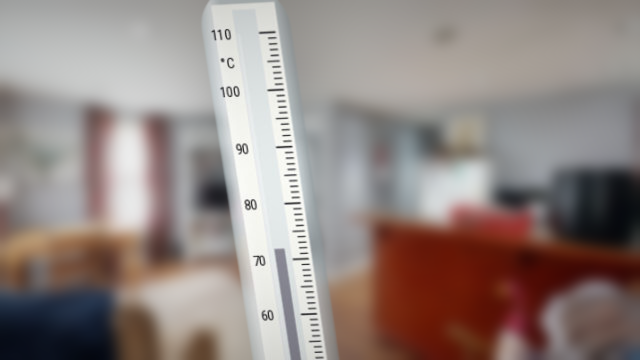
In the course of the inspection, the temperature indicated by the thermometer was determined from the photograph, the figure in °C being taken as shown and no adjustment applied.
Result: 72 °C
